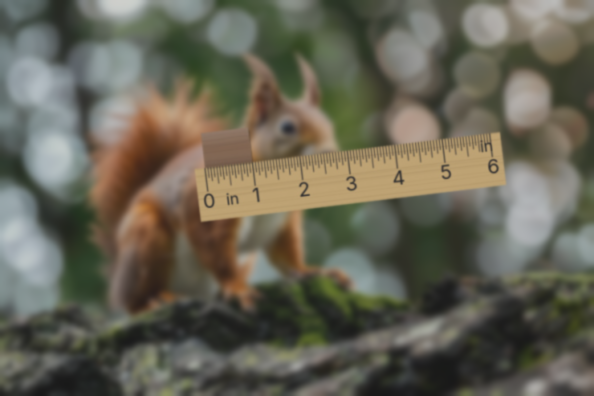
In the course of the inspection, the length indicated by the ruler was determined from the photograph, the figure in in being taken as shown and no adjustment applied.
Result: 1 in
